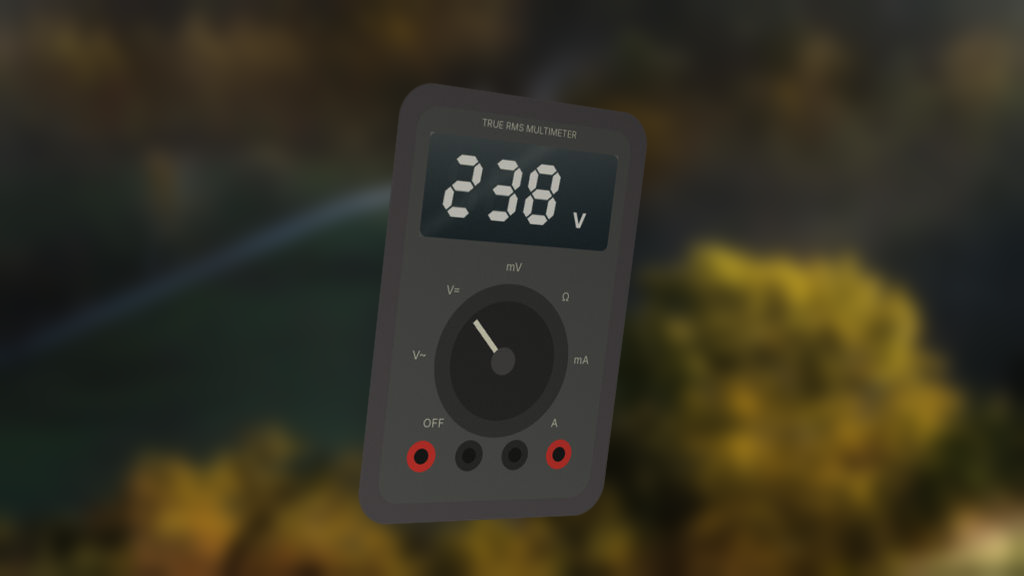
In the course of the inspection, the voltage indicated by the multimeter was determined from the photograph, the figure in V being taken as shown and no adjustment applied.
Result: 238 V
